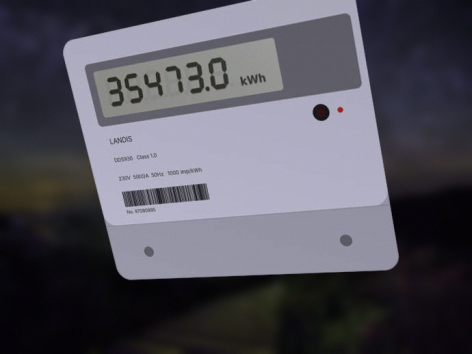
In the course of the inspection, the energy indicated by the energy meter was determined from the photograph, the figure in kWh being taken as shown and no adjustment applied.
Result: 35473.0 kWh
